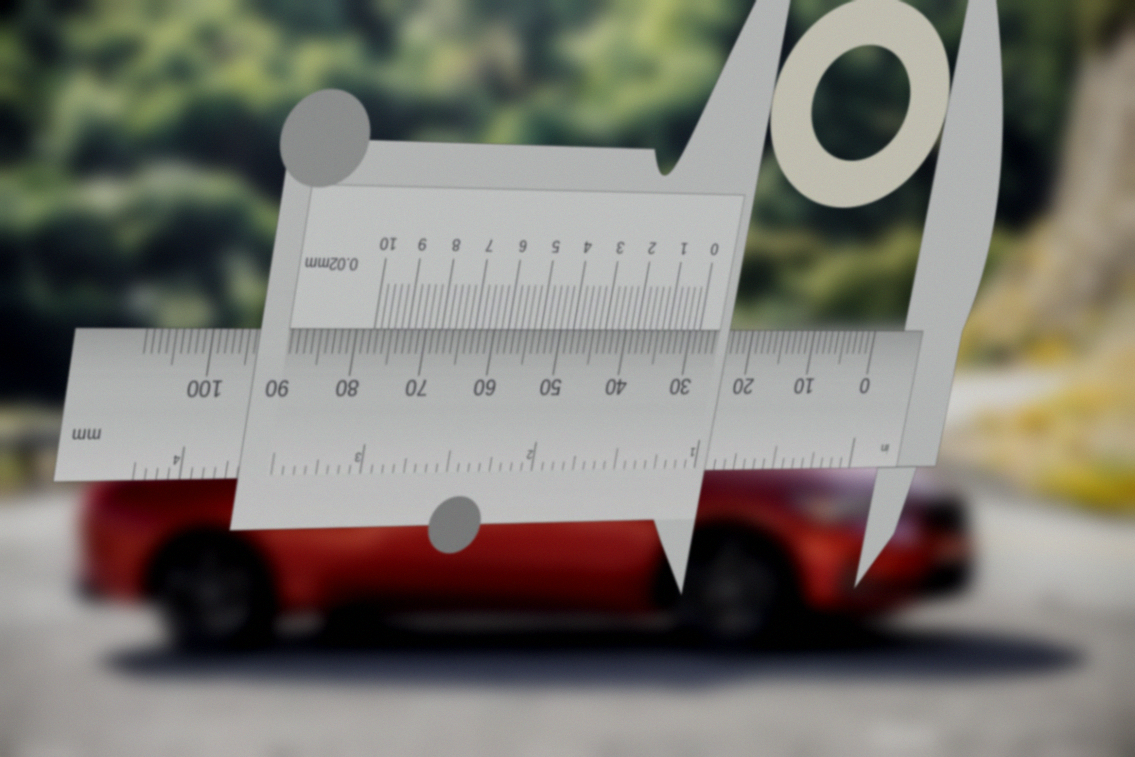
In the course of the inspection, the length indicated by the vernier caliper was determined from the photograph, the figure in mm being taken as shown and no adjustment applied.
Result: 28.5 mm
